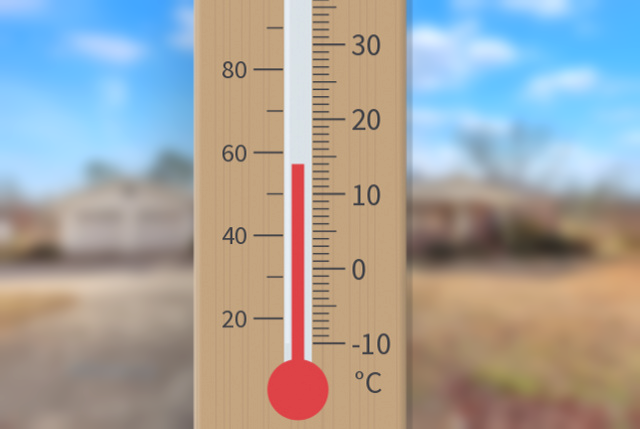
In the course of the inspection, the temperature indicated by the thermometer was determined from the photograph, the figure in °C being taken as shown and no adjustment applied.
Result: 14 °C
